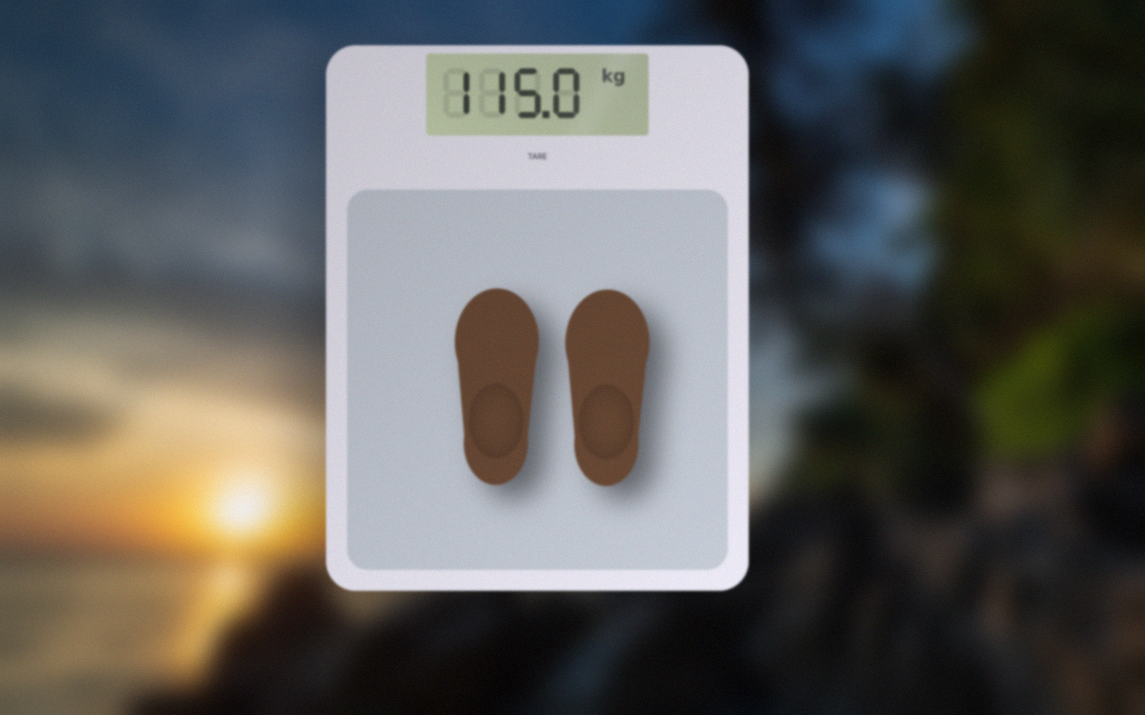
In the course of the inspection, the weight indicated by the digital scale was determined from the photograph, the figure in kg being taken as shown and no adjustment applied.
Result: 115.0 kg
